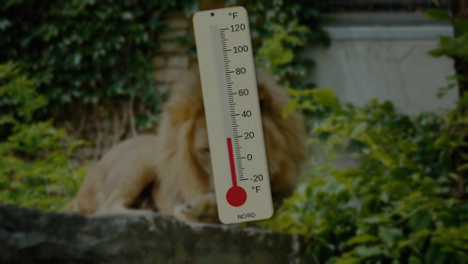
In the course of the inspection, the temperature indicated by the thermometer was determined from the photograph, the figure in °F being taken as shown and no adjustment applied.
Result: 20 °F
